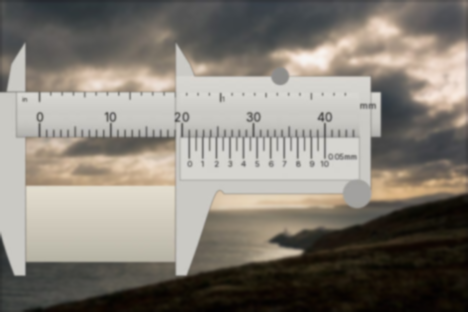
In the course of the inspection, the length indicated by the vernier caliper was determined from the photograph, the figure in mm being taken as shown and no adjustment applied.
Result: 21.0 mm
